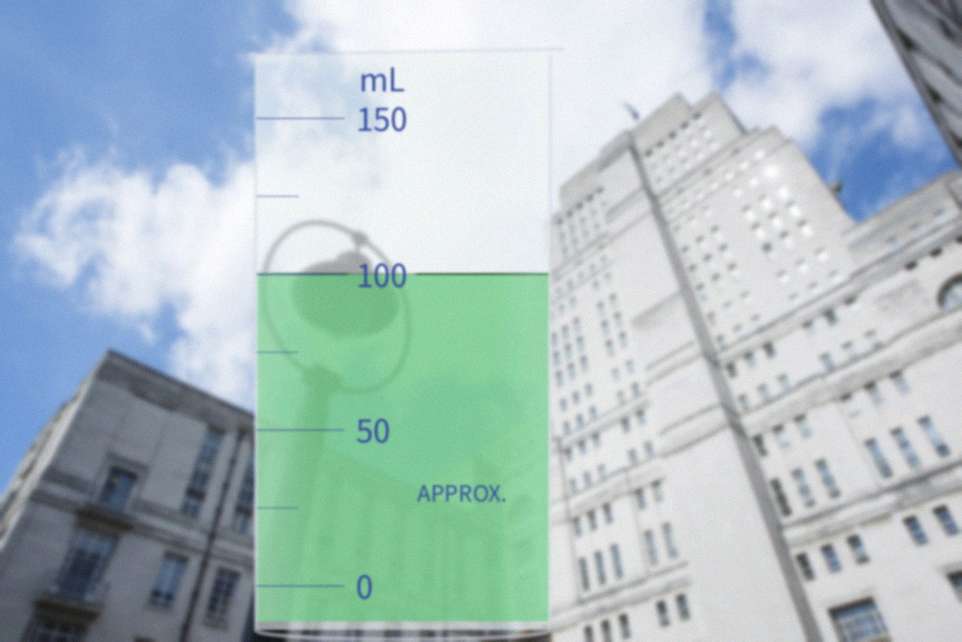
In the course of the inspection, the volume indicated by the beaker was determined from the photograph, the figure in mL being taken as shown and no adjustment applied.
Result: 100 mL
